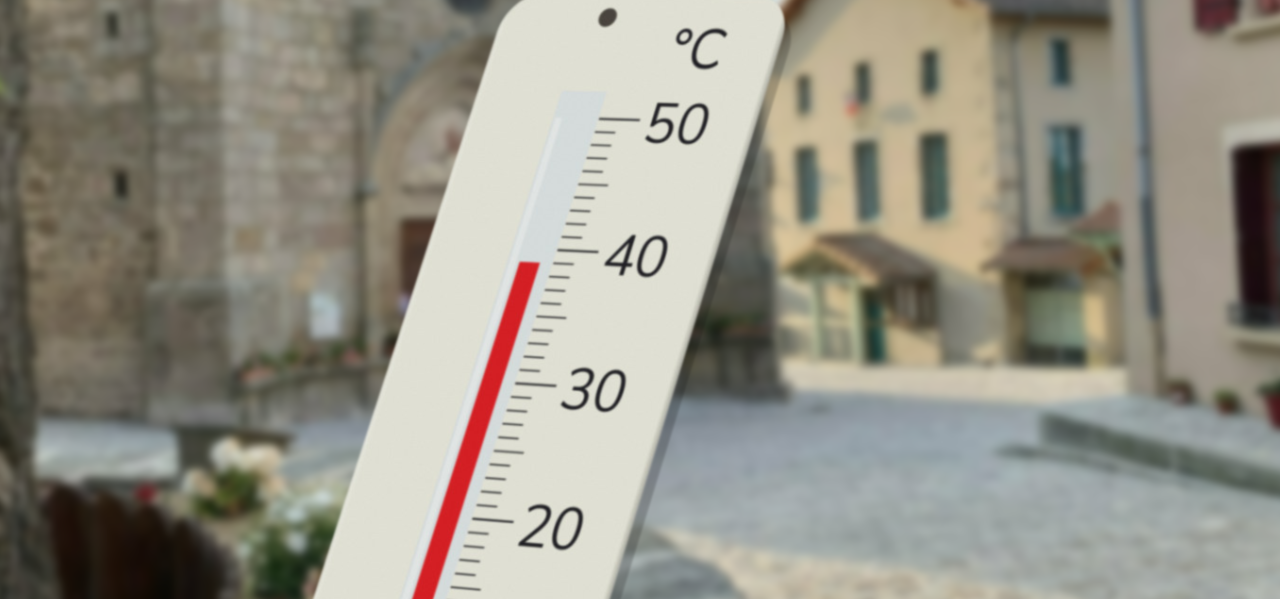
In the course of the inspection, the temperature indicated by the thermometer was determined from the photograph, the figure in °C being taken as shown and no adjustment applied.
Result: 39 °C
